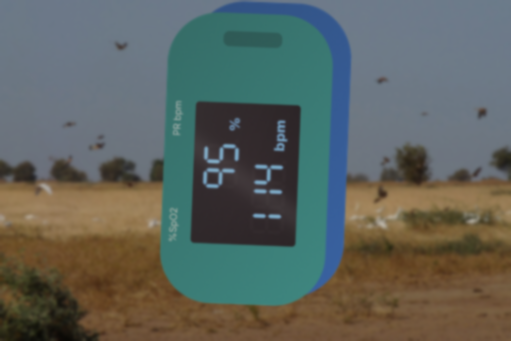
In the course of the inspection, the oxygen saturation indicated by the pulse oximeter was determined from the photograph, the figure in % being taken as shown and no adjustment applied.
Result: 95 %
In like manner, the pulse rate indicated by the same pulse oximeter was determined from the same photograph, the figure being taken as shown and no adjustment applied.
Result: 114 bpm
